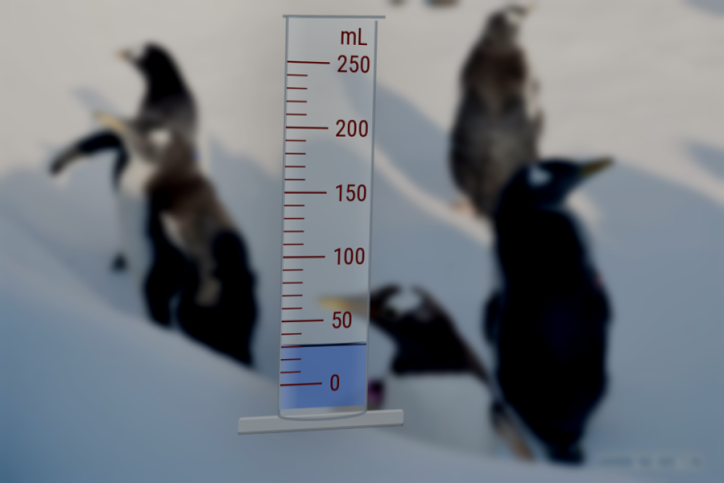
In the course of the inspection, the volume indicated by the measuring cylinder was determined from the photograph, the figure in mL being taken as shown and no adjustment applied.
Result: 30 mL
